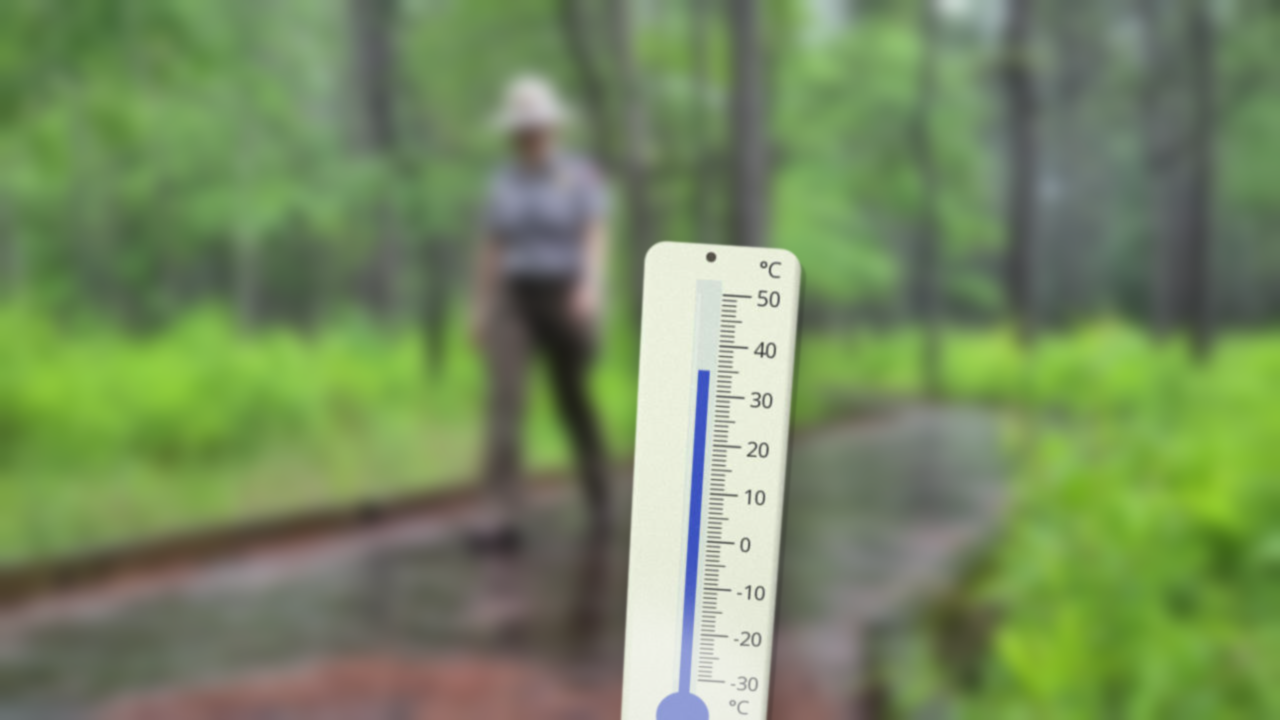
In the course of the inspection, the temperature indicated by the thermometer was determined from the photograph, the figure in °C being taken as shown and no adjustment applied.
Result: 35 °C
